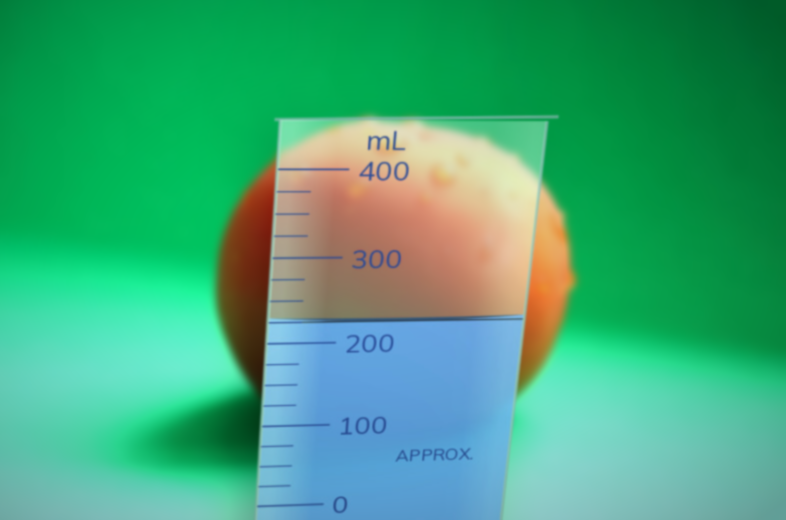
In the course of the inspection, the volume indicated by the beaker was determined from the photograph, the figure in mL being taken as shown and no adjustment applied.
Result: 225 mL
